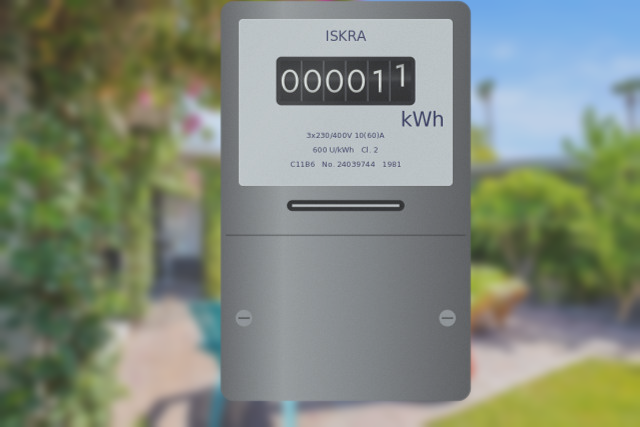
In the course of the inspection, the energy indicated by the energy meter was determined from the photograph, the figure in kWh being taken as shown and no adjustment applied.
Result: 11 kWh
